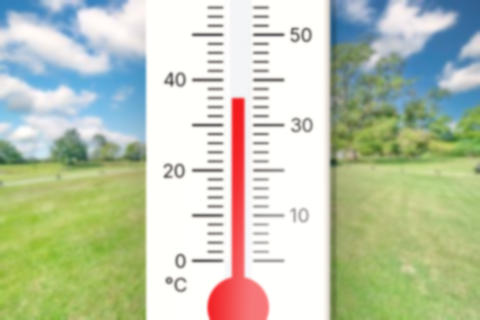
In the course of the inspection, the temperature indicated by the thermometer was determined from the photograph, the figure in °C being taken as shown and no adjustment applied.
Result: 36 °C
